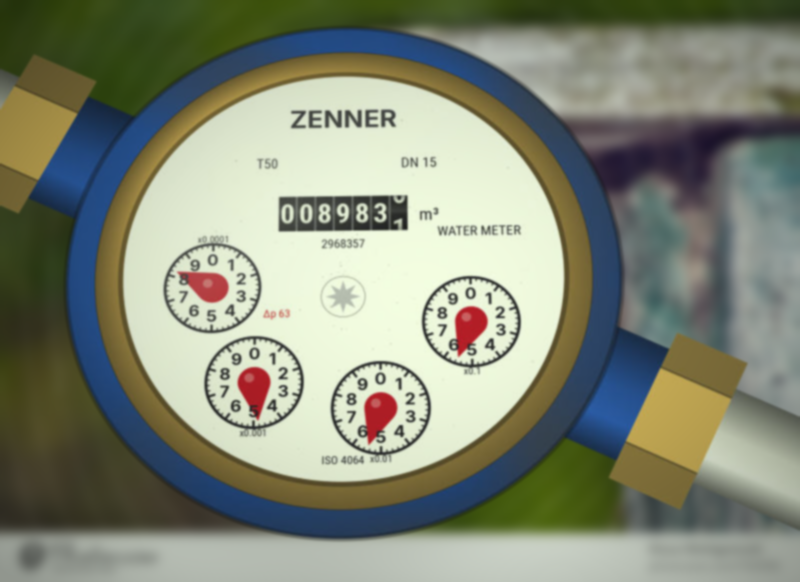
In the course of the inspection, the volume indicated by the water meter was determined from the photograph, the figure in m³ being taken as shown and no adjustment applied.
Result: 89830.5548 m³
